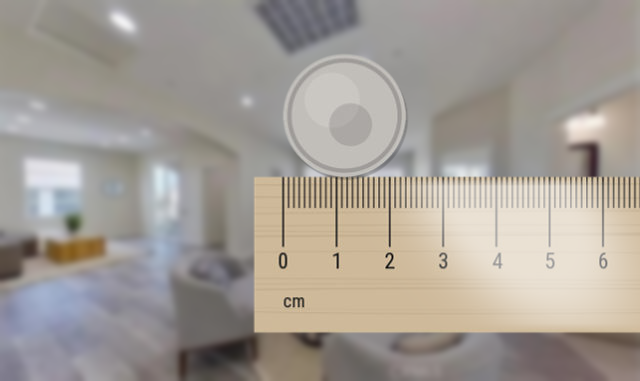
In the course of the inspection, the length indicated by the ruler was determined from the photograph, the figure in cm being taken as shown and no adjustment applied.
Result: 2.3 cm
